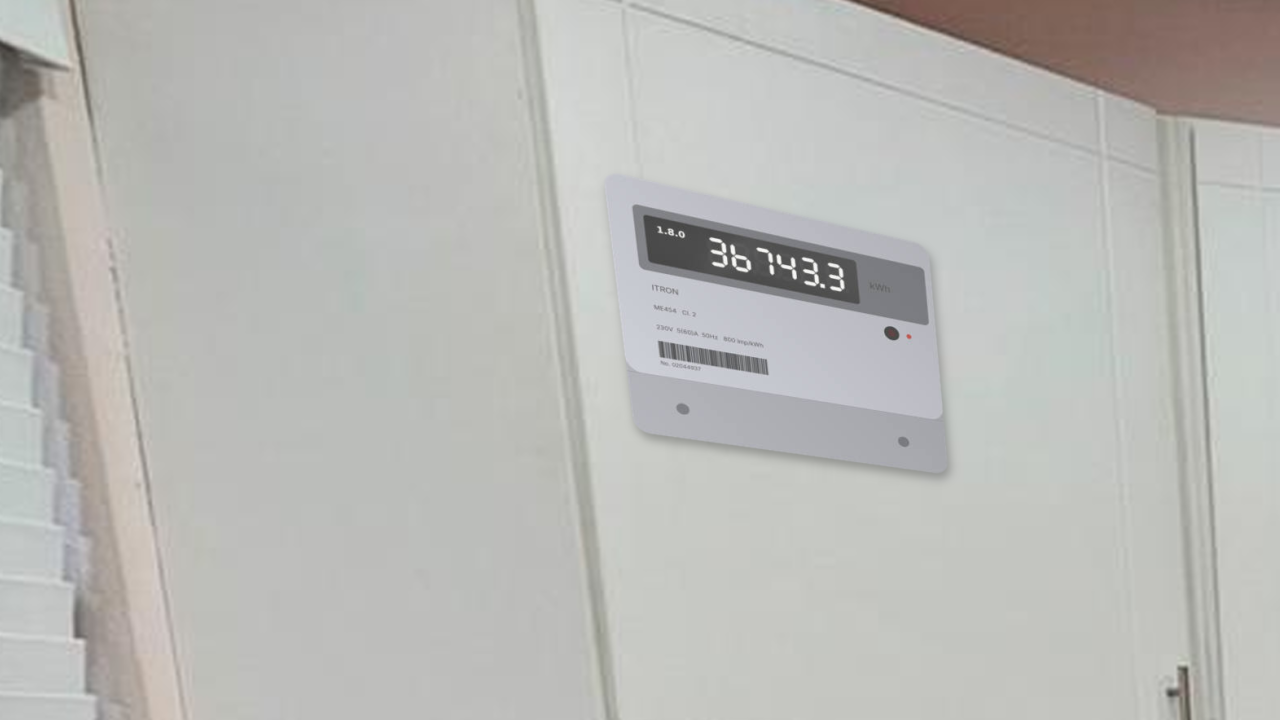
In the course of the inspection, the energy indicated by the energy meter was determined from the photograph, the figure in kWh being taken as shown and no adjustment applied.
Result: 36743.3 kWh
